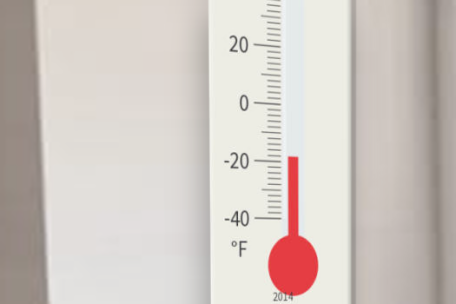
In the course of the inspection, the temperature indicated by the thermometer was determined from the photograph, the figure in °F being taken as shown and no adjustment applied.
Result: -18 °F
